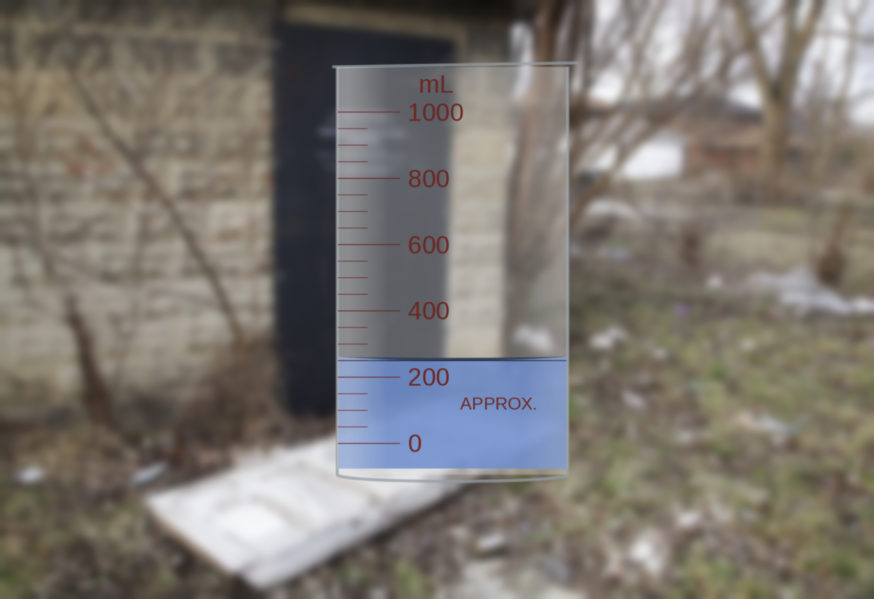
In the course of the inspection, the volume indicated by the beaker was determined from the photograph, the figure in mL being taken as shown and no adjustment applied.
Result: 250 mL
